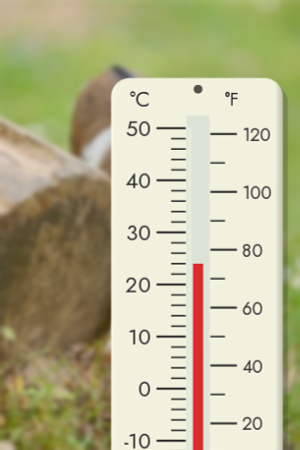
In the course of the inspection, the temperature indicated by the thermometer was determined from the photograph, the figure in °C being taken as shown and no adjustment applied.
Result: 24 °C
